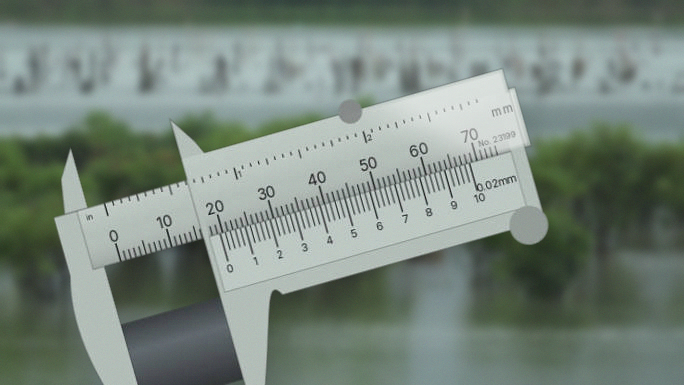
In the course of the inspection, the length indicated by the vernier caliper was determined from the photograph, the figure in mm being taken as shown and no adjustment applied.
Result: 19.5 mm
